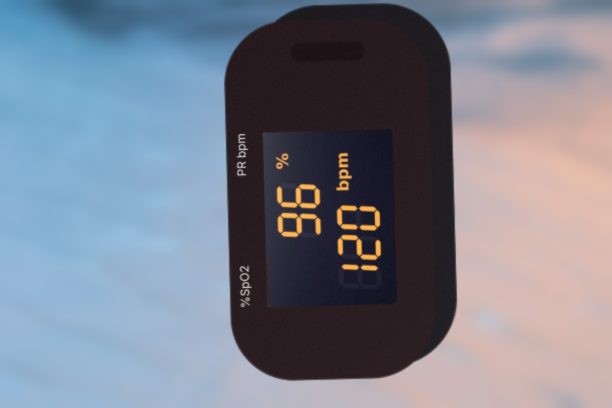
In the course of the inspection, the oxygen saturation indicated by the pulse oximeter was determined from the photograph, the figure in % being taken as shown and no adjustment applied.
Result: 96 %
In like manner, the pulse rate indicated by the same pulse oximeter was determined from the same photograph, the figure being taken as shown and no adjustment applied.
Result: 120 bpm
